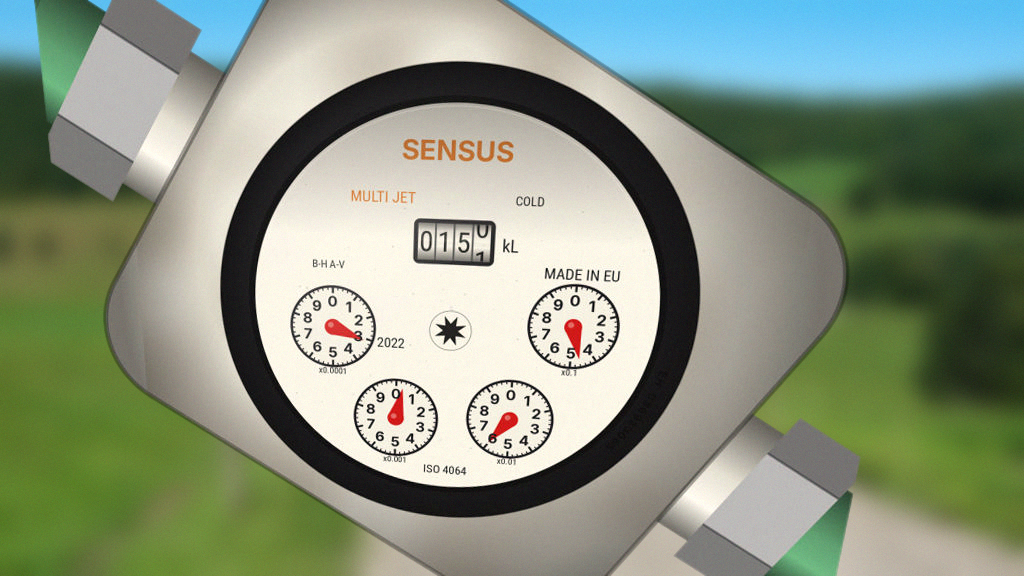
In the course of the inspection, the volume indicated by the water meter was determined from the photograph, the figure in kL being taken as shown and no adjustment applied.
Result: 150.4603 kL
